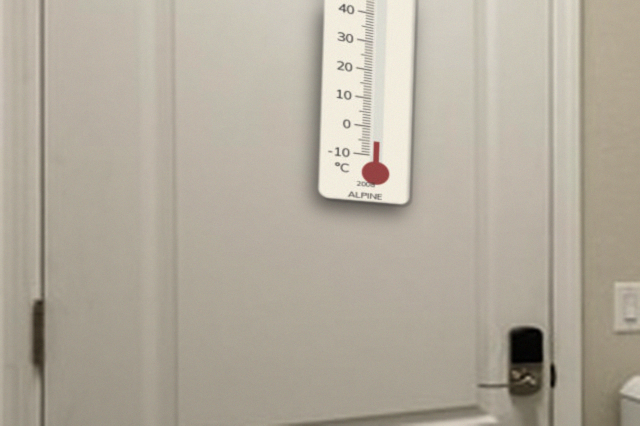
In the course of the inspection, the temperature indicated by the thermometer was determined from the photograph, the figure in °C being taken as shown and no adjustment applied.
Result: -5 °C
